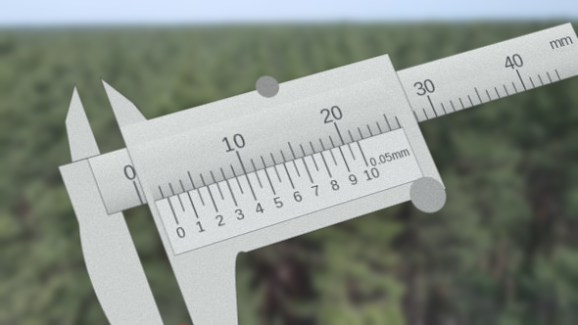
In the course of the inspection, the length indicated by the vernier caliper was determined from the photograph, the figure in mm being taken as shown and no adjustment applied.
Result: 2.4 mm
